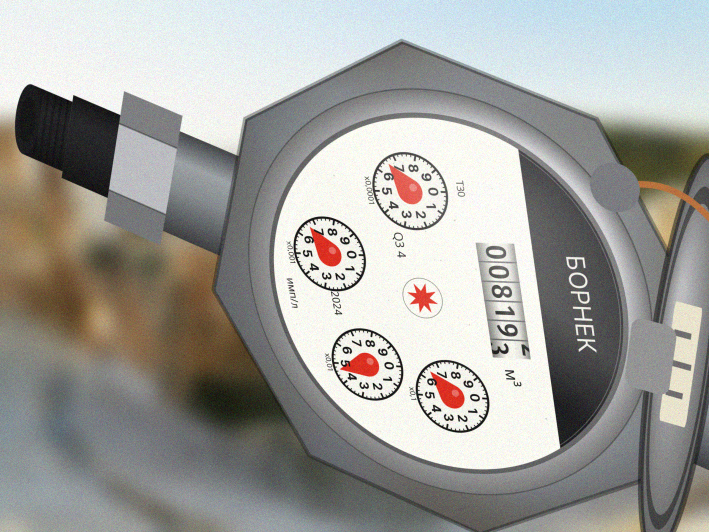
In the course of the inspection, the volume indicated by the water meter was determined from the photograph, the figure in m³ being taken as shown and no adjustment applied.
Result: 8192.6466 m³
